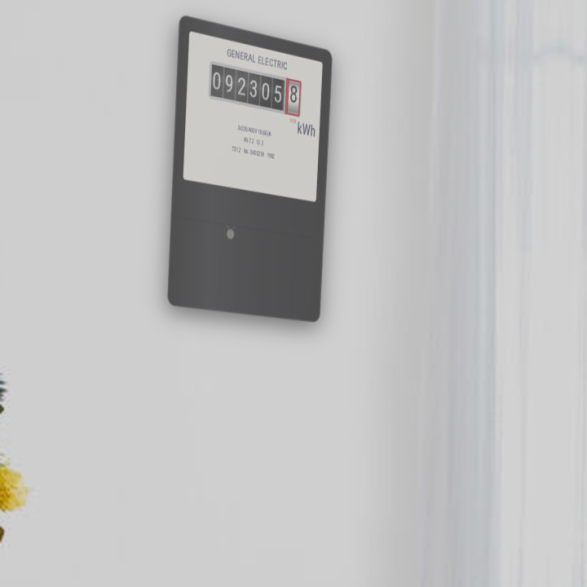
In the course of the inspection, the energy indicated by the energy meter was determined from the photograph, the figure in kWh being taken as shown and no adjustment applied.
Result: 92305.8 kWh
